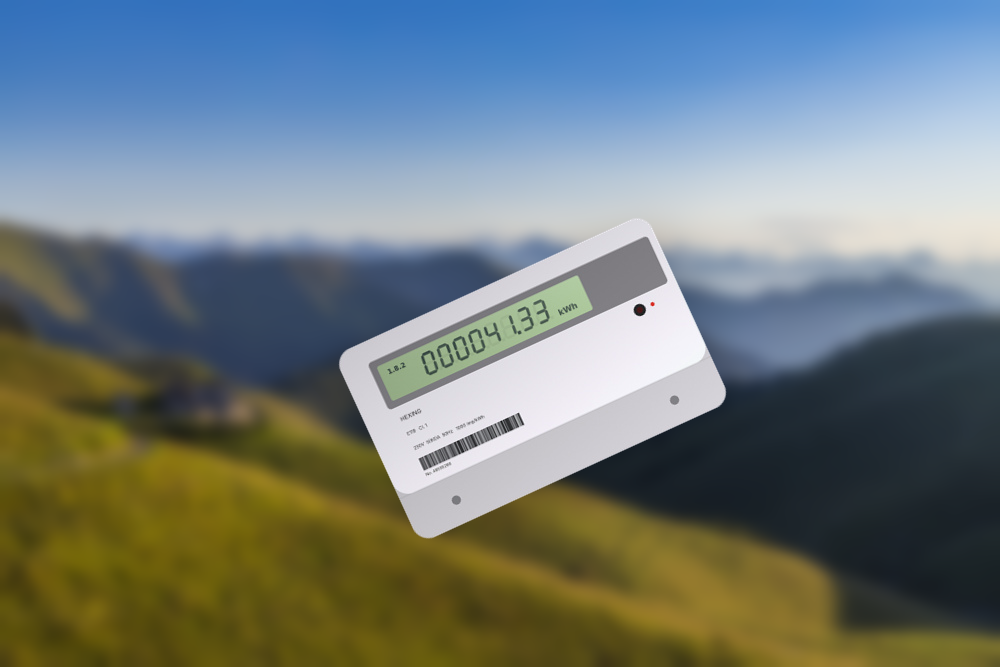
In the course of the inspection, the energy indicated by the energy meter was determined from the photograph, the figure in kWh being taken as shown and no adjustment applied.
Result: 41.33 kWh
